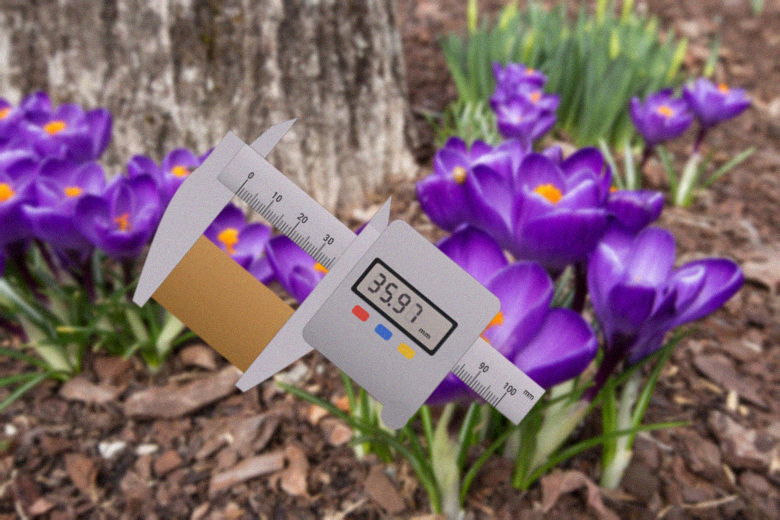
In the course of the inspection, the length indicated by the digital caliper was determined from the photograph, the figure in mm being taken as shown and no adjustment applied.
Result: 35.97 mm
